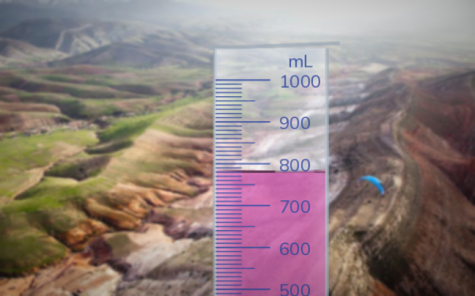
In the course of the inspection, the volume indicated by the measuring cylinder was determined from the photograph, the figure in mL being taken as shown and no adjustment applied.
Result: 780 mL
